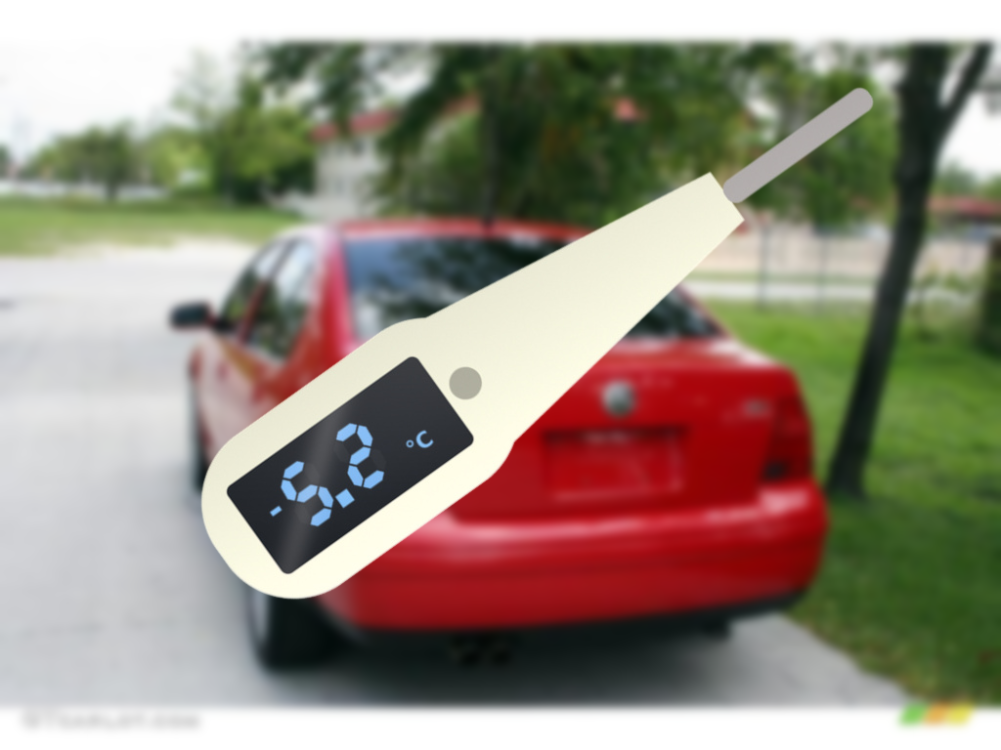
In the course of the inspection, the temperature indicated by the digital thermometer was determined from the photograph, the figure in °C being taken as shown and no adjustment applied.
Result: -5.2 °C
